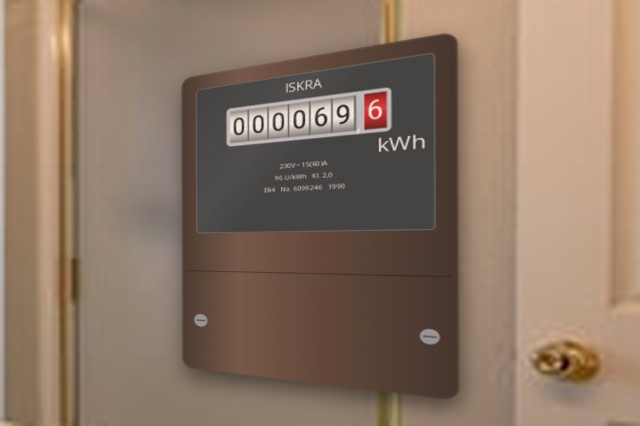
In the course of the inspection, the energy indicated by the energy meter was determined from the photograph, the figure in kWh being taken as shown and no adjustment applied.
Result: 69.6 kWh
